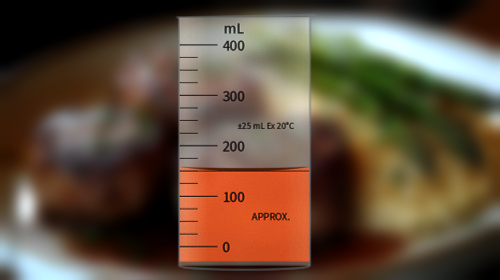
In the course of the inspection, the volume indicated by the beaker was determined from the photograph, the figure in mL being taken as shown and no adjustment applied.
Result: 150 mL
